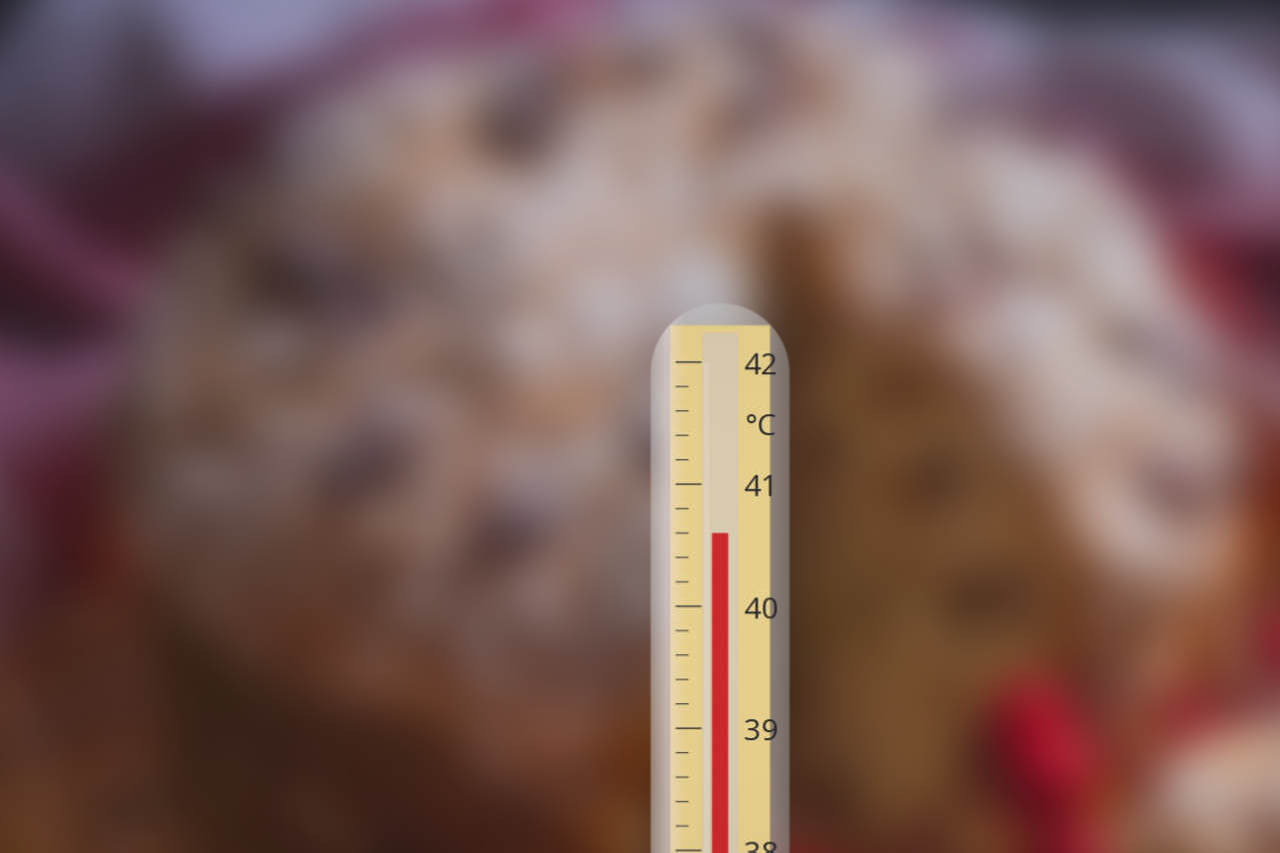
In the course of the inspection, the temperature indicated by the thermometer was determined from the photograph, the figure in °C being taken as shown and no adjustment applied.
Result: 40.6 °C
